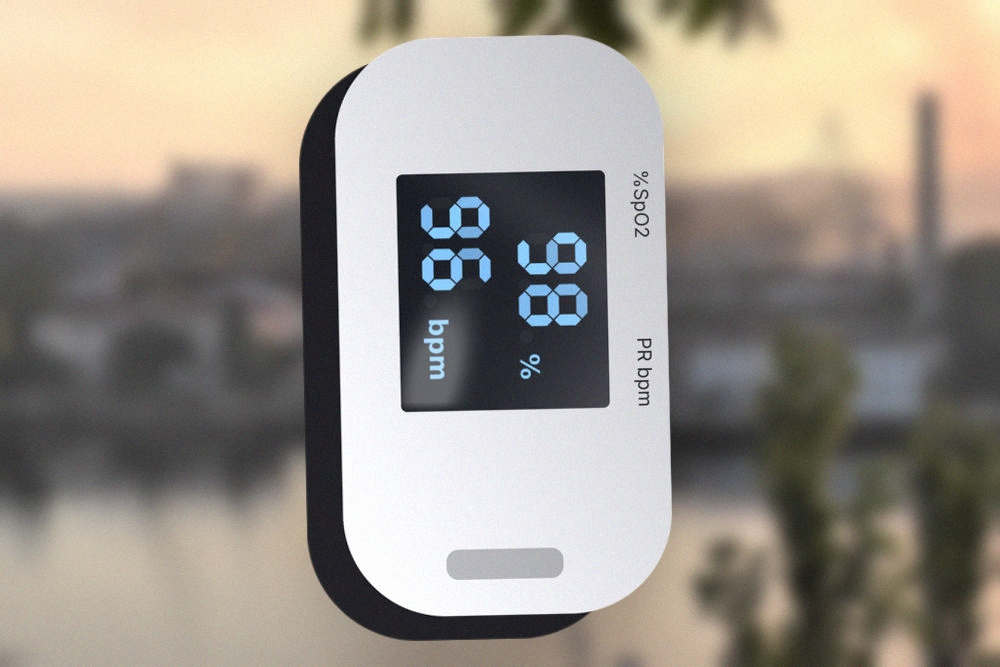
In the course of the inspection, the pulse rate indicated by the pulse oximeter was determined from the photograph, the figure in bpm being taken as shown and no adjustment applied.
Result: 96 bpm
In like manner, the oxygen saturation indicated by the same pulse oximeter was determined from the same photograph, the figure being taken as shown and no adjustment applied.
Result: 98 %
